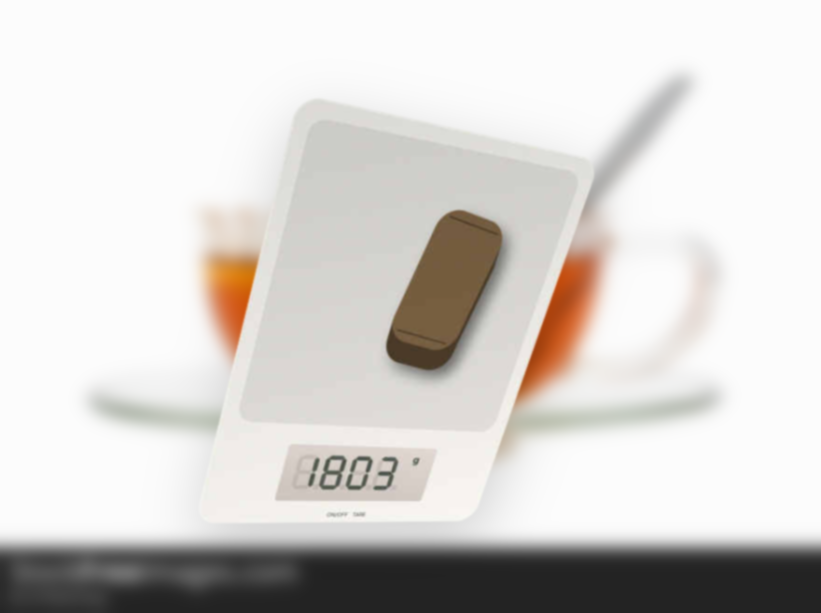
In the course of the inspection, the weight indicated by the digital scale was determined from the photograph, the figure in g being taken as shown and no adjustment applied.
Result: 1803 g
